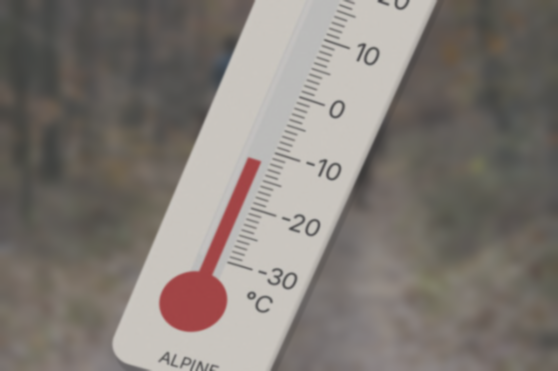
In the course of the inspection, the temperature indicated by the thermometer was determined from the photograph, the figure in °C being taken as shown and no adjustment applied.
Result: -12 °C
